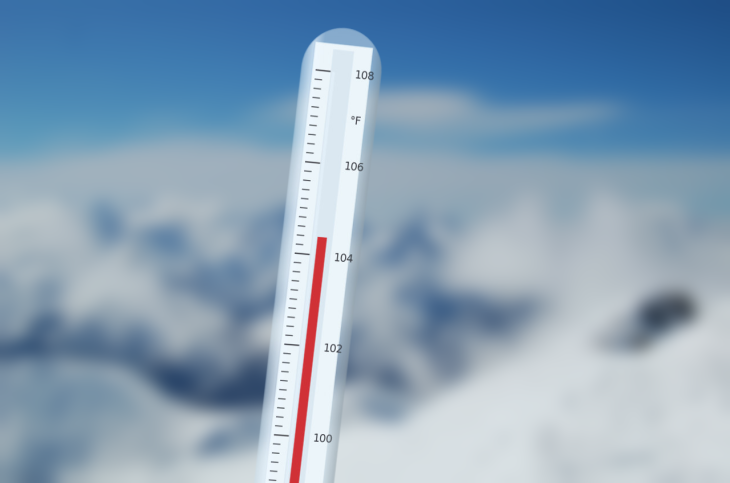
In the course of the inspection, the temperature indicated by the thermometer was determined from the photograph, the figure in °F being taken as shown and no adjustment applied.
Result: 104.4 °F
